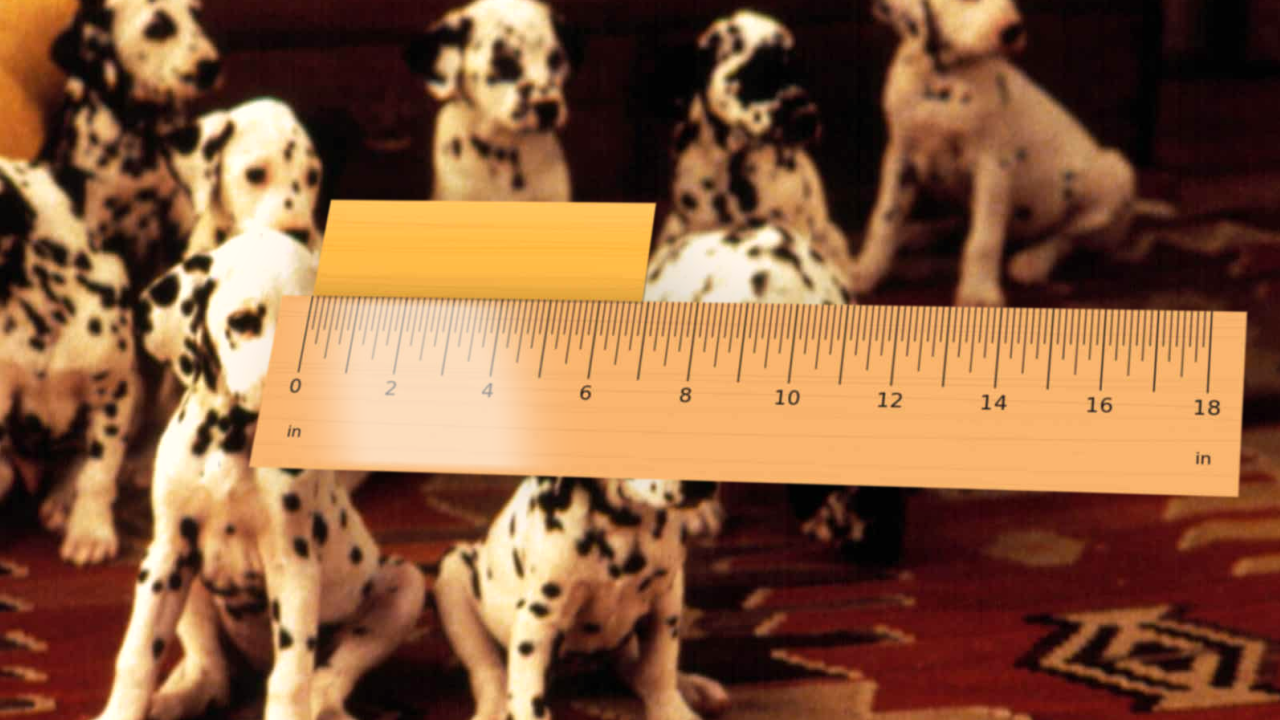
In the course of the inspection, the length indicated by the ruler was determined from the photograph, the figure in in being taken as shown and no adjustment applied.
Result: 6.875 in
